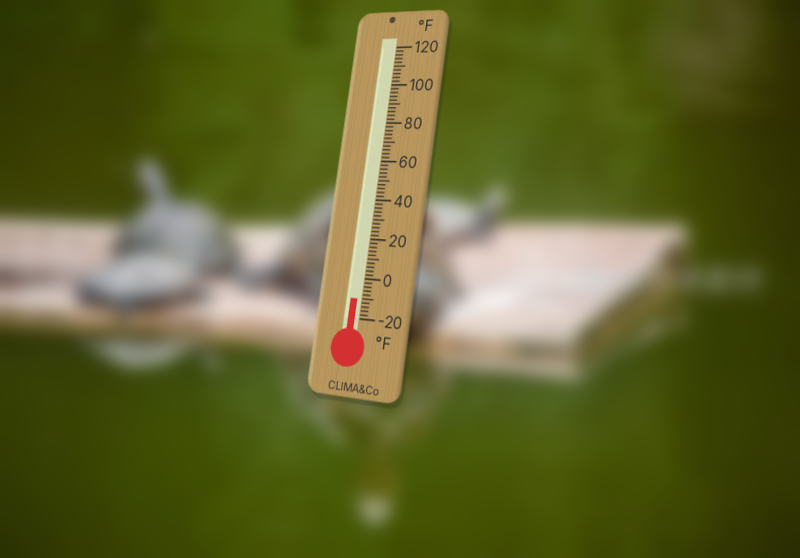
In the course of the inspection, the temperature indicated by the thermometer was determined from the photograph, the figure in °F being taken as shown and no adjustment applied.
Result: -10 °F
